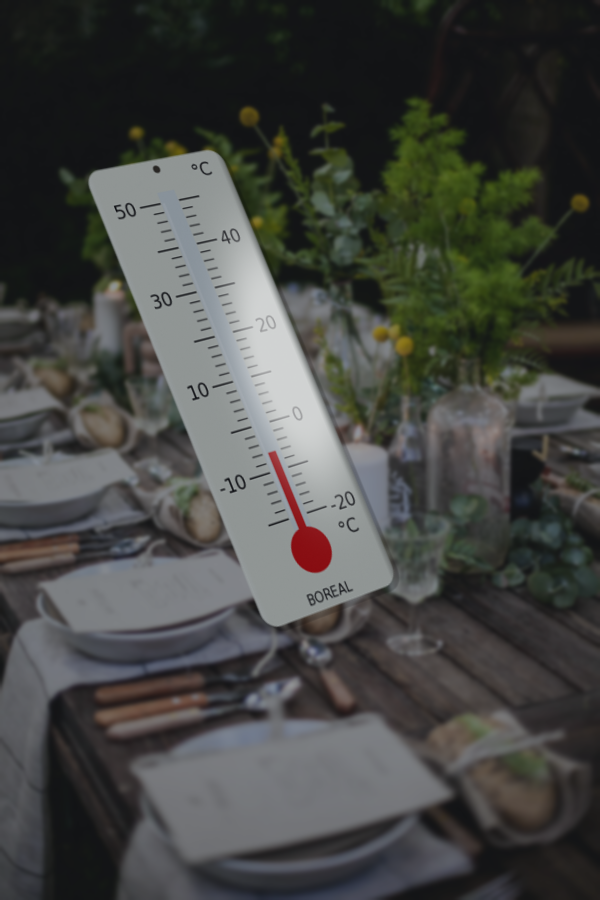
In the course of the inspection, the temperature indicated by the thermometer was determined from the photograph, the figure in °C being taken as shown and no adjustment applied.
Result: -6 °C
